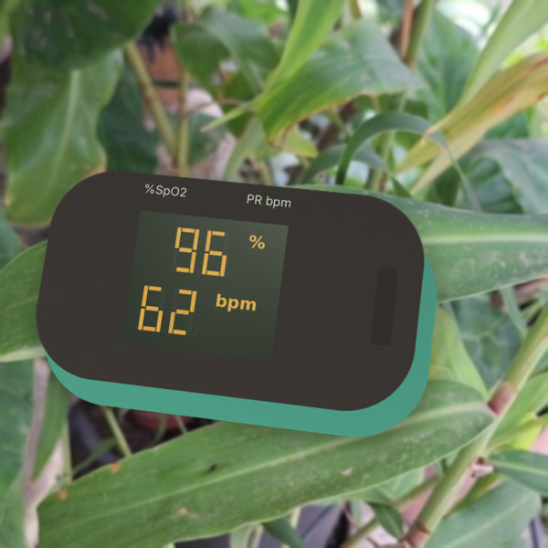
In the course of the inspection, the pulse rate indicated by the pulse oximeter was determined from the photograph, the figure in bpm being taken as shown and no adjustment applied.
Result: 62 bpm
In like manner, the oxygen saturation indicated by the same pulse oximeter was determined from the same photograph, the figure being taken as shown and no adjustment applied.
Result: 96 %
